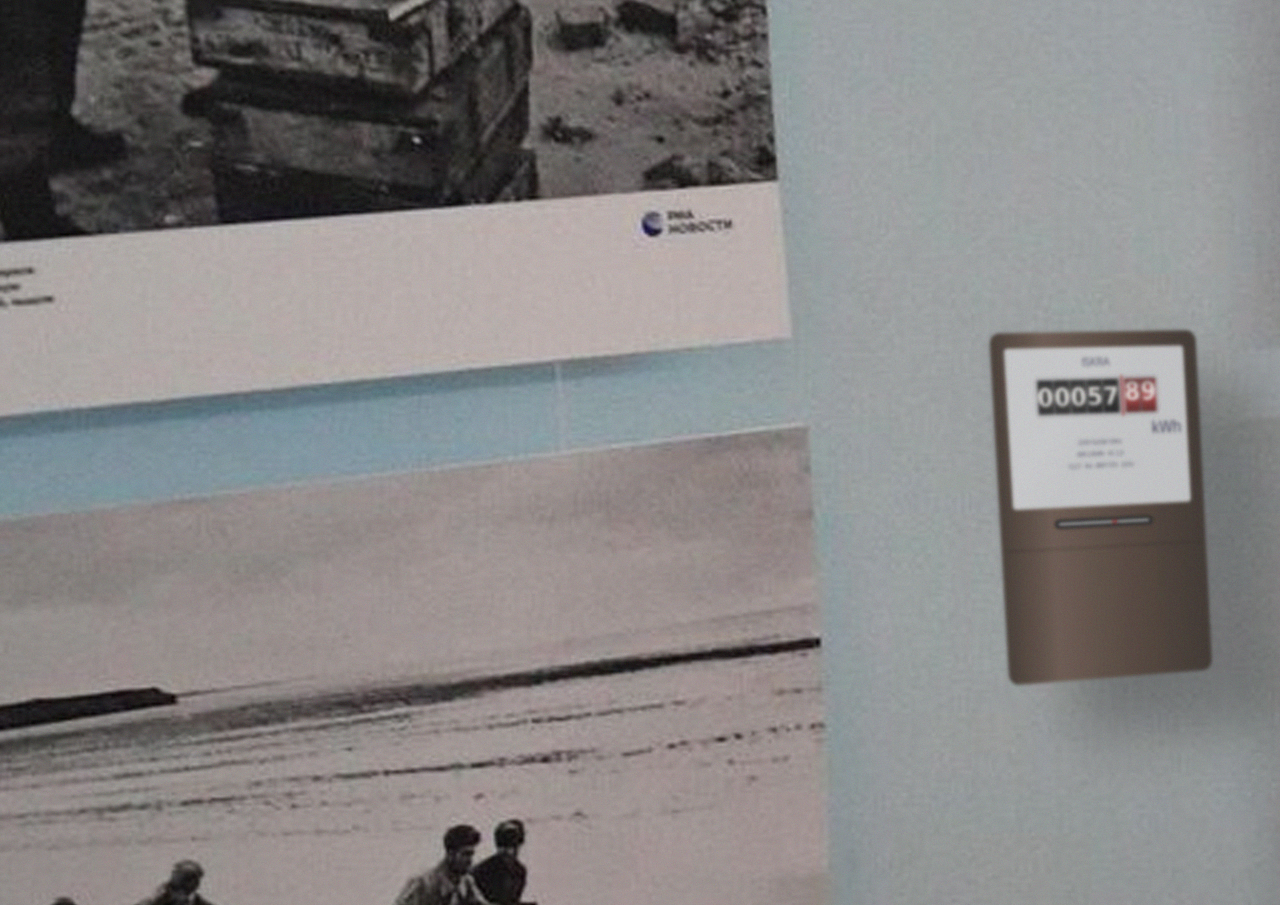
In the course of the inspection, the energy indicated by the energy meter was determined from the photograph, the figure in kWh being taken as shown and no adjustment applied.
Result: 57.89 kWh
